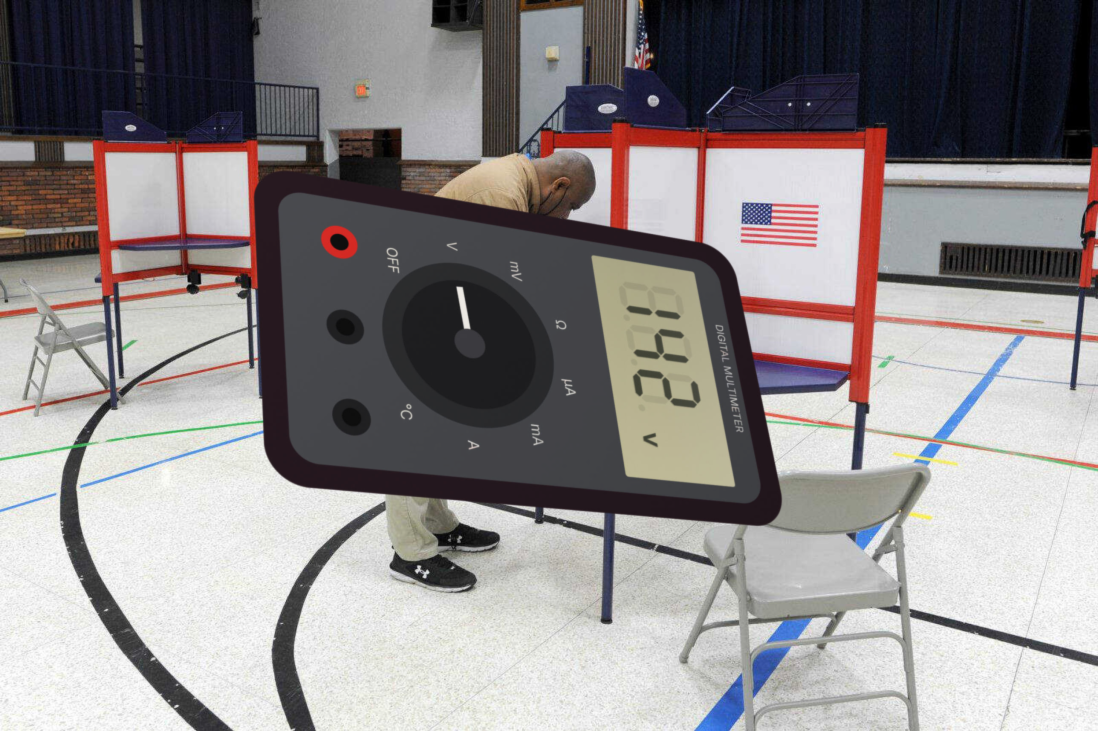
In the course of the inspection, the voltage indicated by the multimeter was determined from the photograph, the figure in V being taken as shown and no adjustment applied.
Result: 142 V
